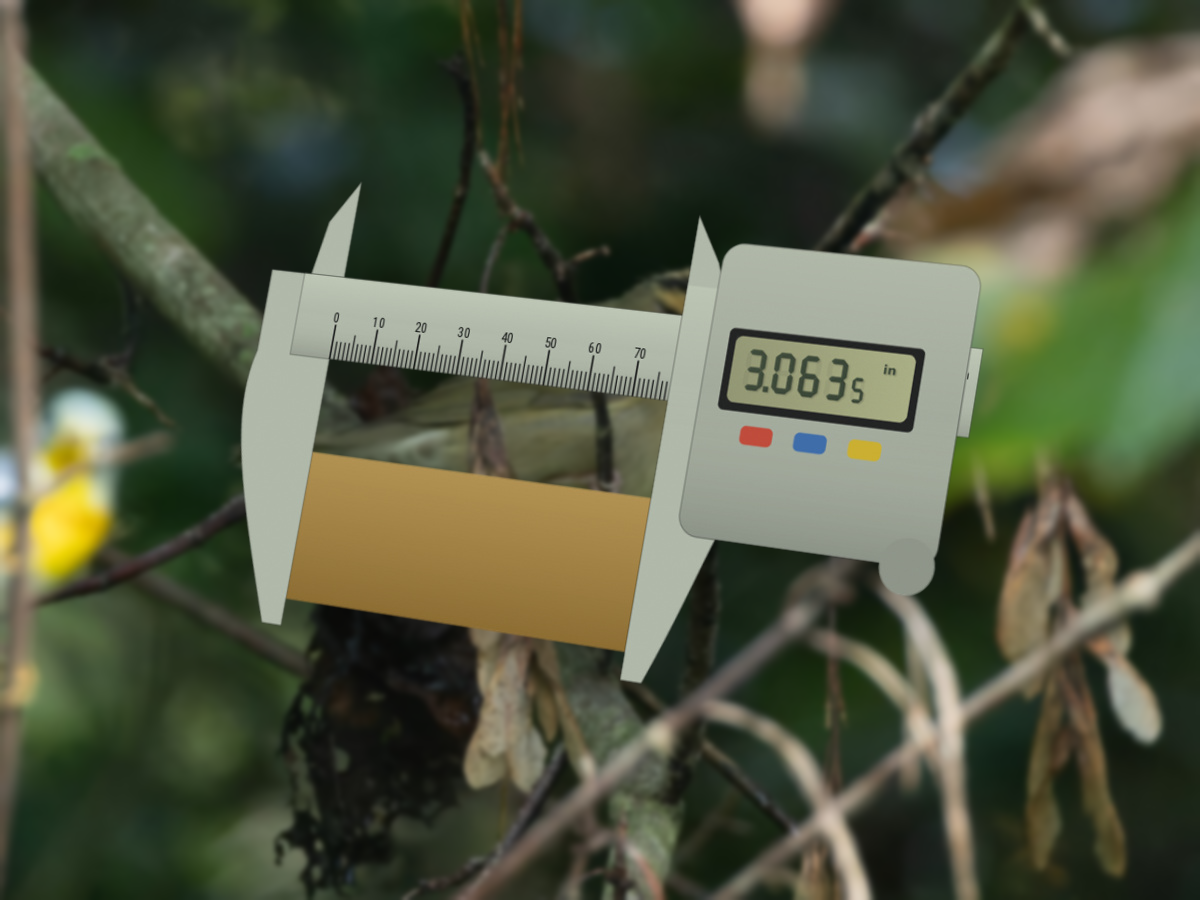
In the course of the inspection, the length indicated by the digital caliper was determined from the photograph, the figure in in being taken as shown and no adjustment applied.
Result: 3.0635 in
